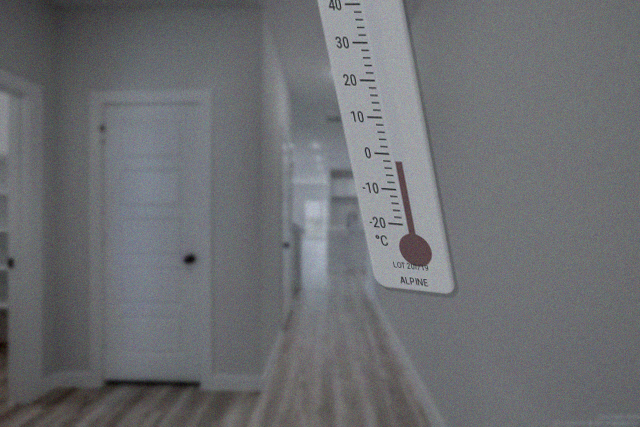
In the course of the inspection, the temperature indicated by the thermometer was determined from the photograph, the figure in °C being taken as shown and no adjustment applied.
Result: -2 °C
